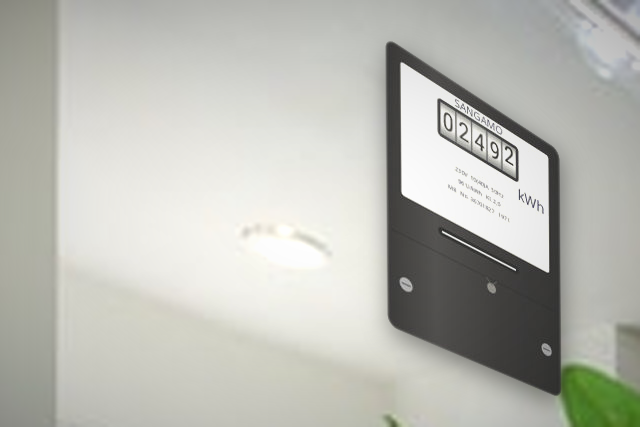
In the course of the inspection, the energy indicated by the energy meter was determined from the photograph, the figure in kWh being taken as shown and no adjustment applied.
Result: 2492 kWh
